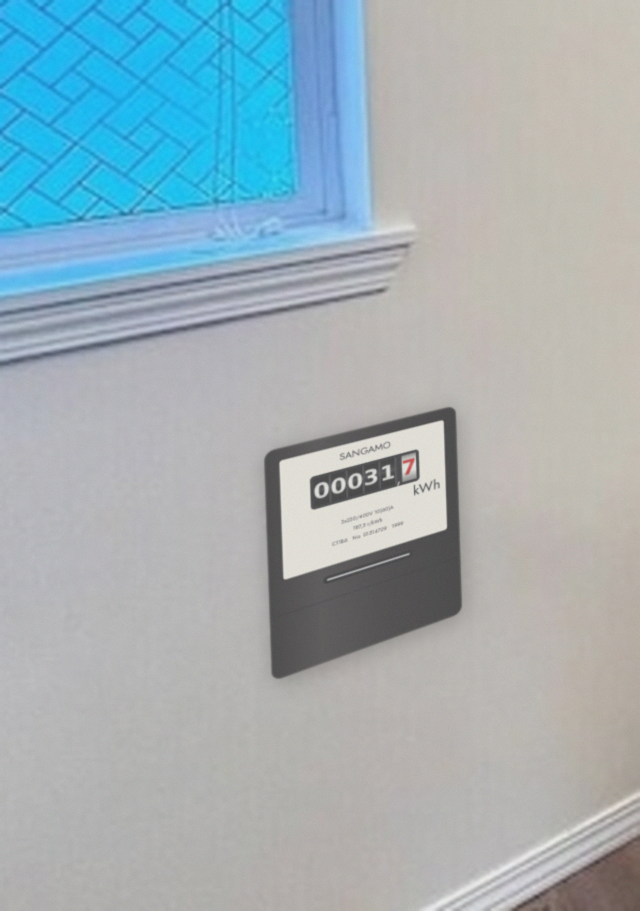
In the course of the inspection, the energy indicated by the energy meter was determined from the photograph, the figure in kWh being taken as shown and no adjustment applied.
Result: 31.7 kWh
